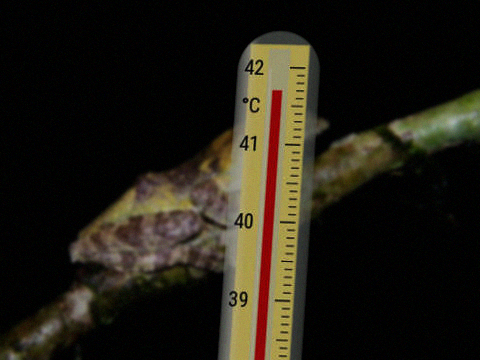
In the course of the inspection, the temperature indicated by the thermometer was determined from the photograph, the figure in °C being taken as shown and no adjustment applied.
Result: 41.7 °C
